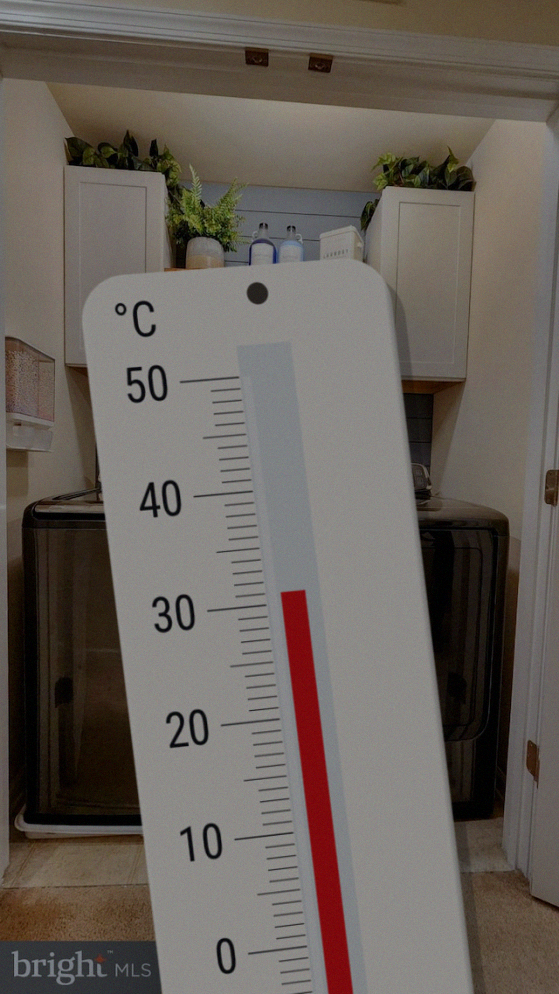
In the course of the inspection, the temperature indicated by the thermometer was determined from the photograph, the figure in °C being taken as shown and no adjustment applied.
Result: 31 °C
